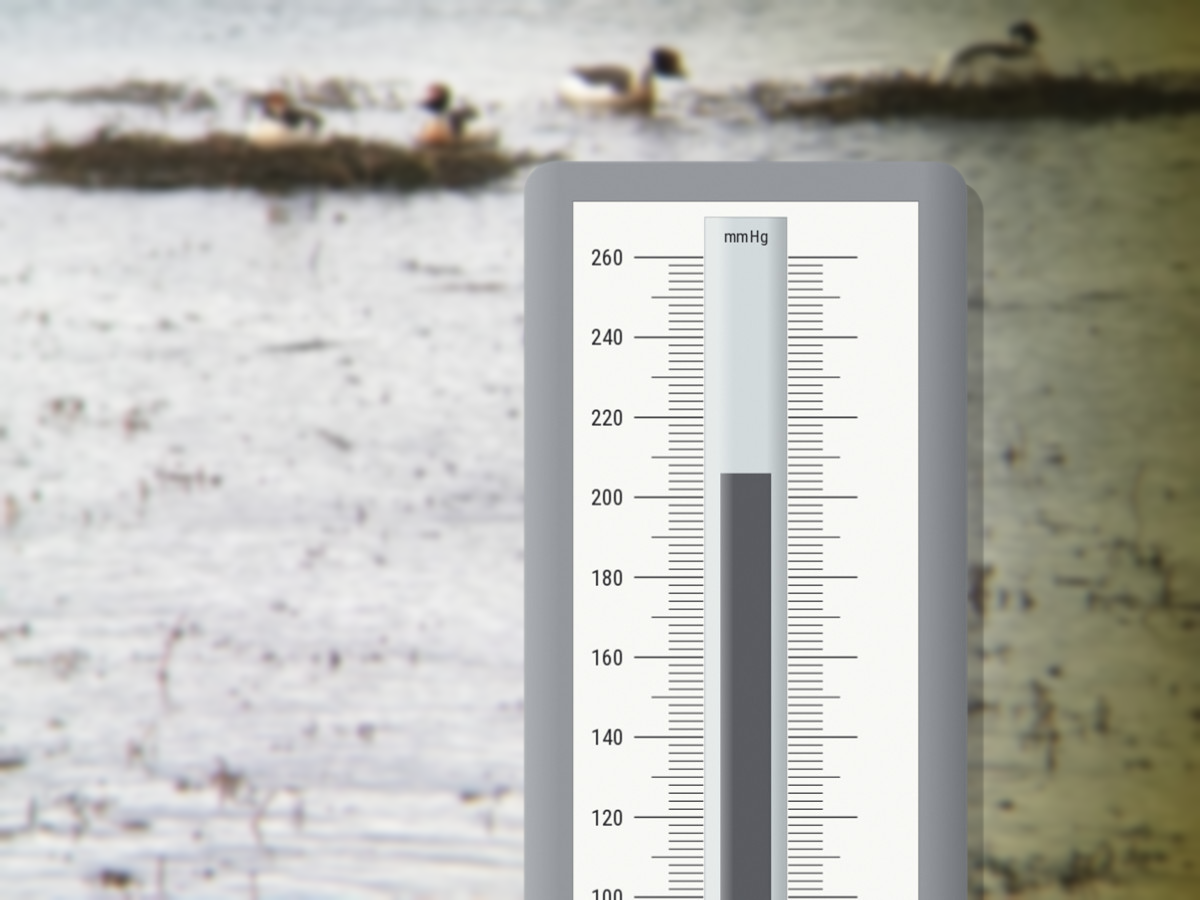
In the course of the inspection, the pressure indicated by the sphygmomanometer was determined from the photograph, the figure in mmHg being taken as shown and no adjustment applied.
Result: 206 mmHg
